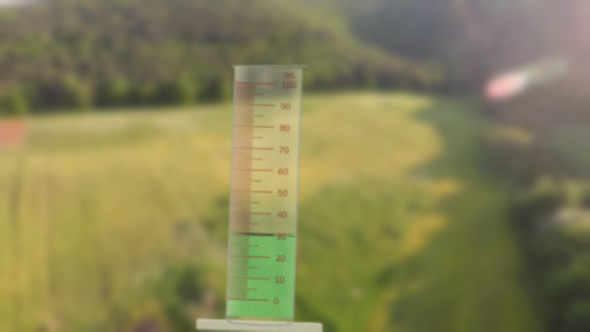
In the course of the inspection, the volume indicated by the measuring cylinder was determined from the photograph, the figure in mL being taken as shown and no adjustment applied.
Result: 30 mL
